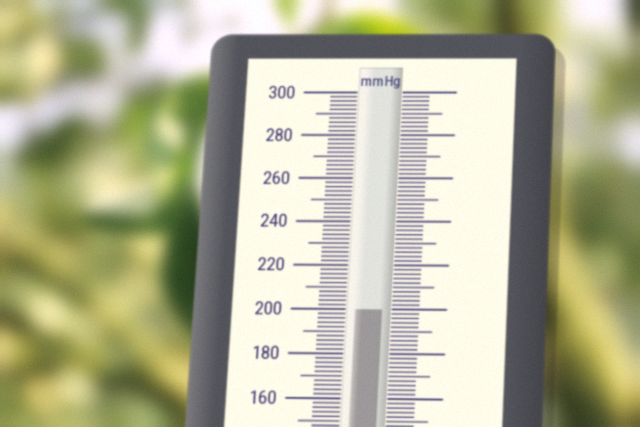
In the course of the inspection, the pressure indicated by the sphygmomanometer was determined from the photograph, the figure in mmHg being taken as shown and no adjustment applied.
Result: 200 mmHg
